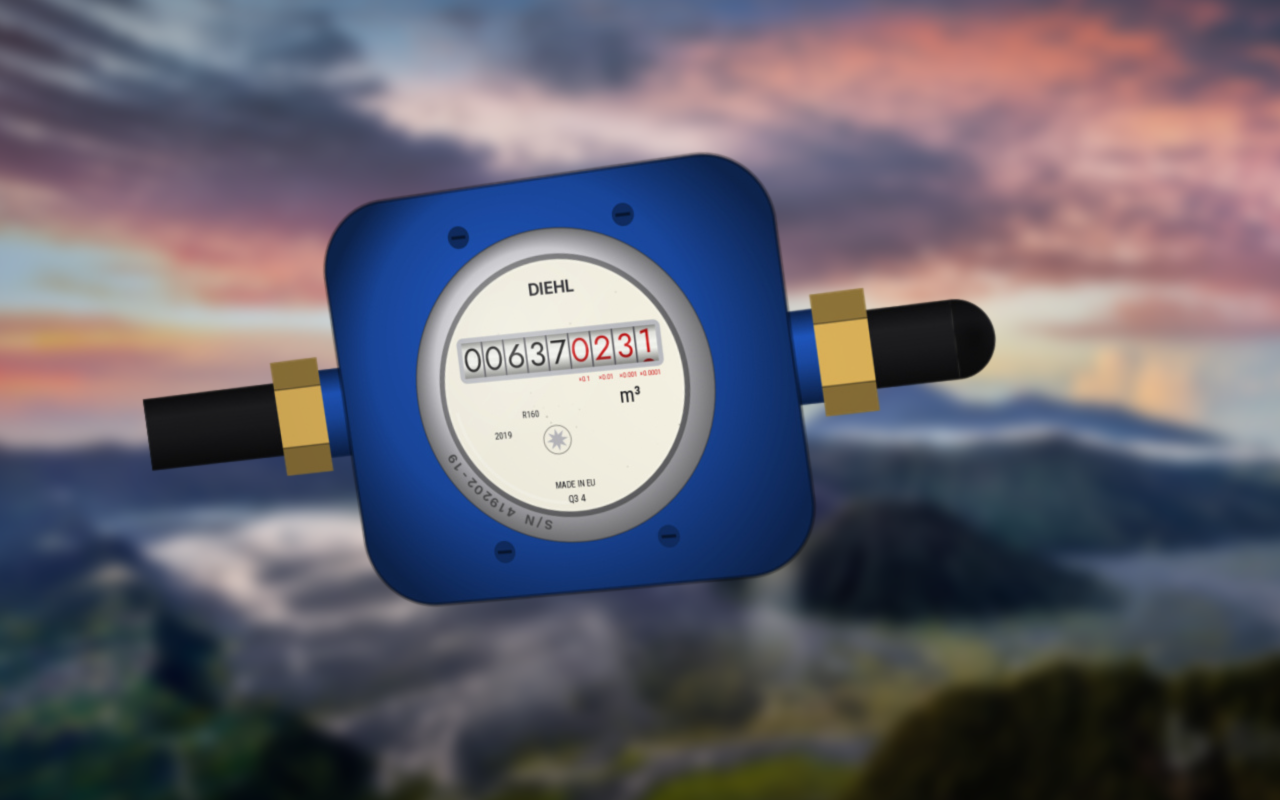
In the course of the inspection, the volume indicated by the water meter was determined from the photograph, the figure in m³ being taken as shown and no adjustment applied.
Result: 637.0231 m³
